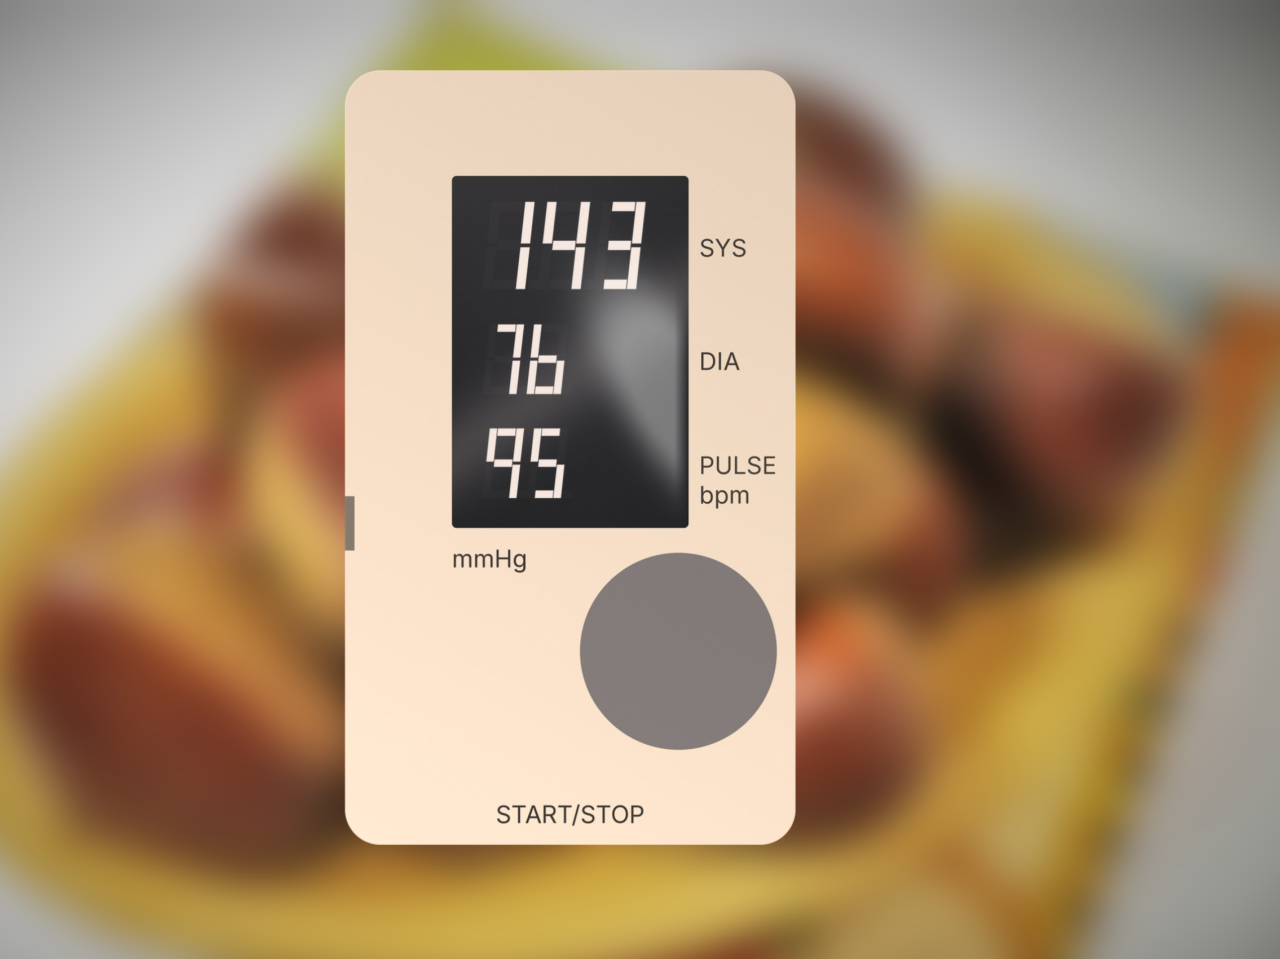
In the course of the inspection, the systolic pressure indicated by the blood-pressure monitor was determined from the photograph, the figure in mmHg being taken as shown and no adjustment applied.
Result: 143 mmHg
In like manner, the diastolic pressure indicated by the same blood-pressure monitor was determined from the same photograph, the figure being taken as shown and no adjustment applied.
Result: 76 mmHg
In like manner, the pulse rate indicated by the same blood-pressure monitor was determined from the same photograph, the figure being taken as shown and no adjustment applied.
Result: 95 bpm
